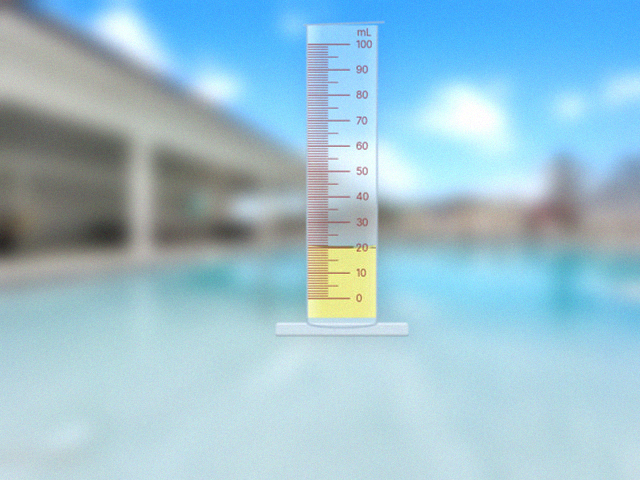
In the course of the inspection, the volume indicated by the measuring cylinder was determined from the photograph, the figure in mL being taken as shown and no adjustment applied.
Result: 20 mL
